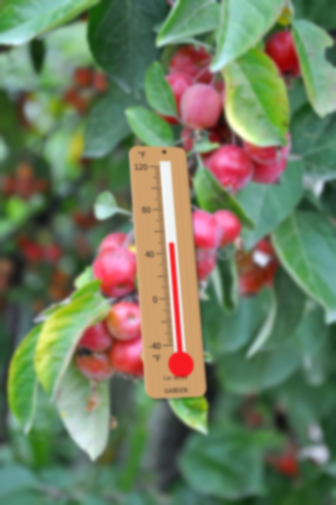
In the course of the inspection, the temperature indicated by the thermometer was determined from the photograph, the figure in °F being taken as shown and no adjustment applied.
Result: 50 °F
